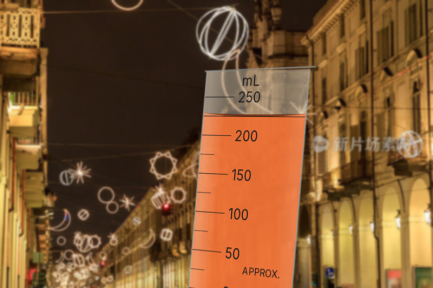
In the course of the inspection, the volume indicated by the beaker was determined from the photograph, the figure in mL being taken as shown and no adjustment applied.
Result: 225 mL
